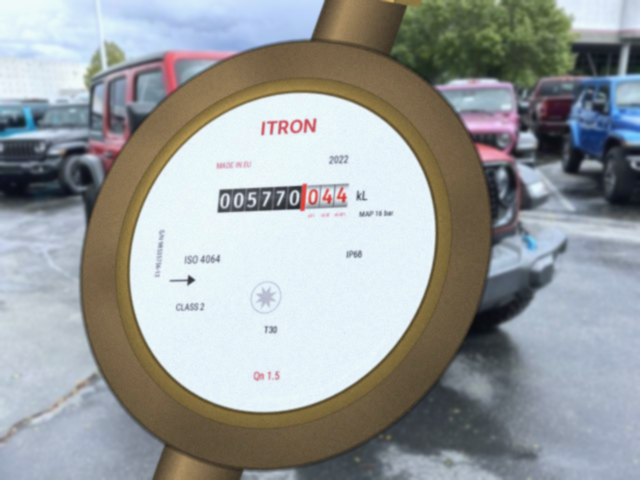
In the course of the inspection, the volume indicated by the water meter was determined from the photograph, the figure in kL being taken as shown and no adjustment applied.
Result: 5770.044 kL
